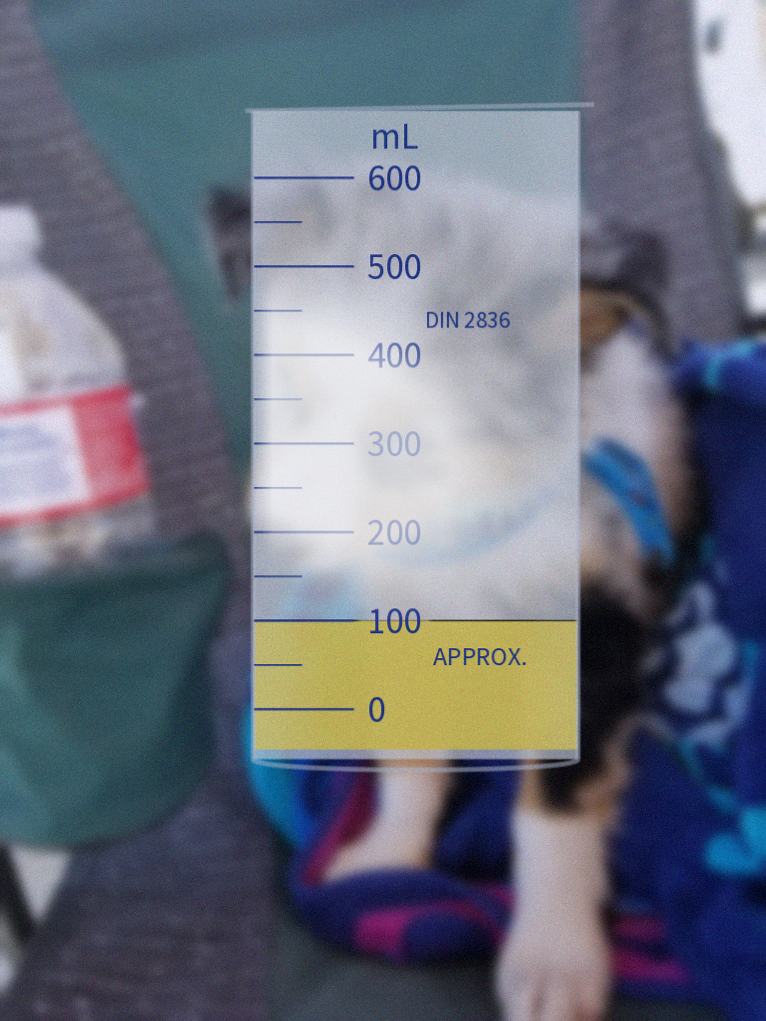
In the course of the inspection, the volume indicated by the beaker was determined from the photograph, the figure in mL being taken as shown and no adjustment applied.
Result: 100 mL
